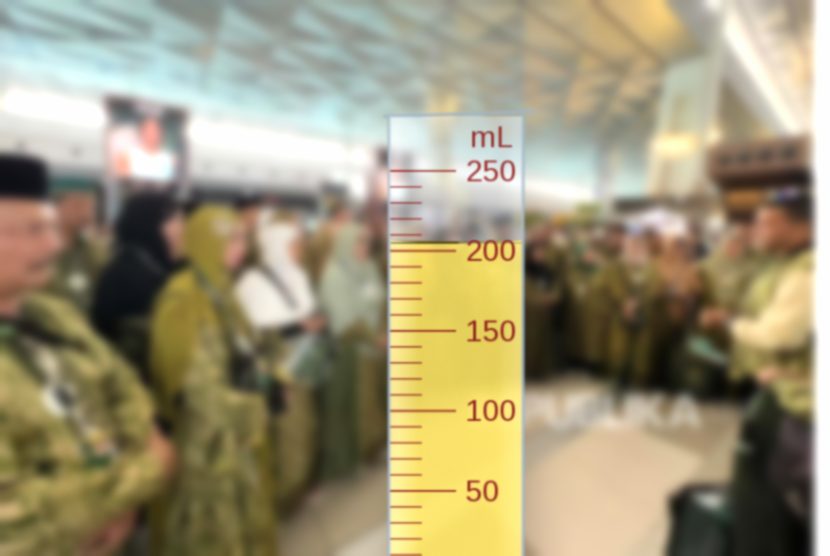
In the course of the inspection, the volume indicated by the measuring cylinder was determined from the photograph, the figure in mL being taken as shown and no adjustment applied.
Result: 205 mL
